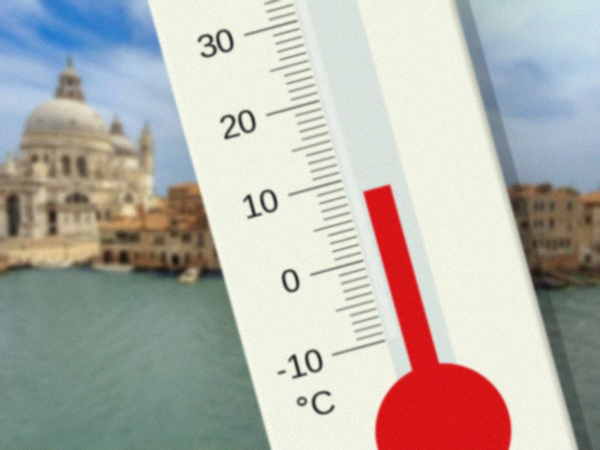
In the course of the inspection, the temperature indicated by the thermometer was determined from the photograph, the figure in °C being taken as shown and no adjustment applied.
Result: 8 °C
